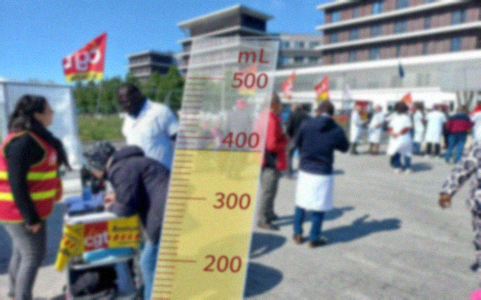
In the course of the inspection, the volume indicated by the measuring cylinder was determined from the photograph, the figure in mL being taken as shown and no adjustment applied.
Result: 380 mL
